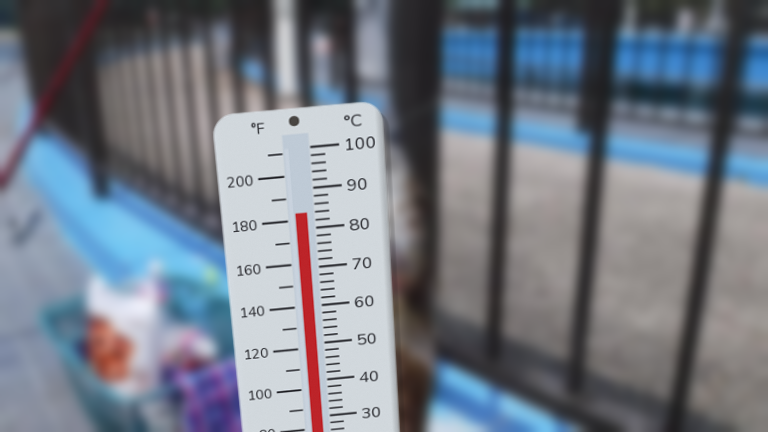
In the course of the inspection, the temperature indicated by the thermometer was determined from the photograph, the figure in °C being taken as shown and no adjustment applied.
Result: 84 °C
